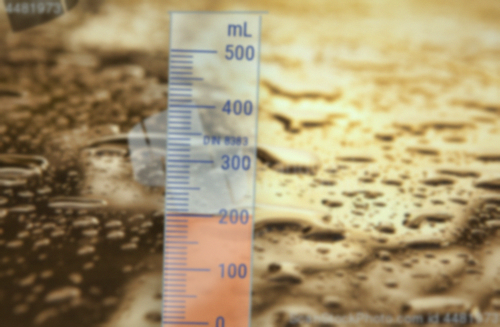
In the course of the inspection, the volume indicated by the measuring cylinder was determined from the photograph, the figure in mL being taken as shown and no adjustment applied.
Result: 200 mL
